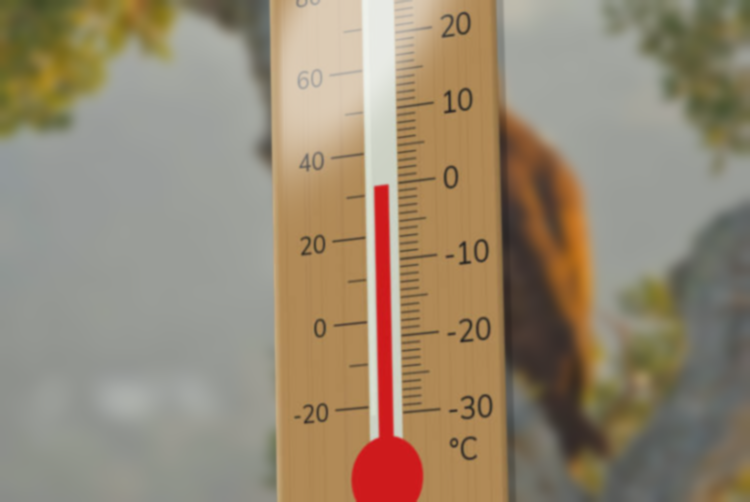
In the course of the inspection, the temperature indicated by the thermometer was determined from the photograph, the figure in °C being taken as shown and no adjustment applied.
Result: 0 °C
